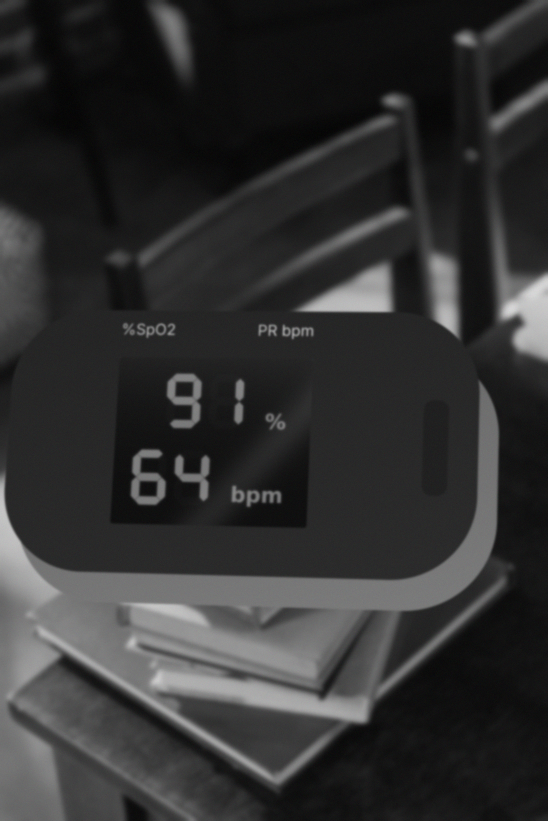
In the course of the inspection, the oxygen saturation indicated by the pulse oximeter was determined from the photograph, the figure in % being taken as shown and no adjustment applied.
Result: 91 %
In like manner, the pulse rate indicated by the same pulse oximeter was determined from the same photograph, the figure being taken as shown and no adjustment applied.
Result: 64 bpm
